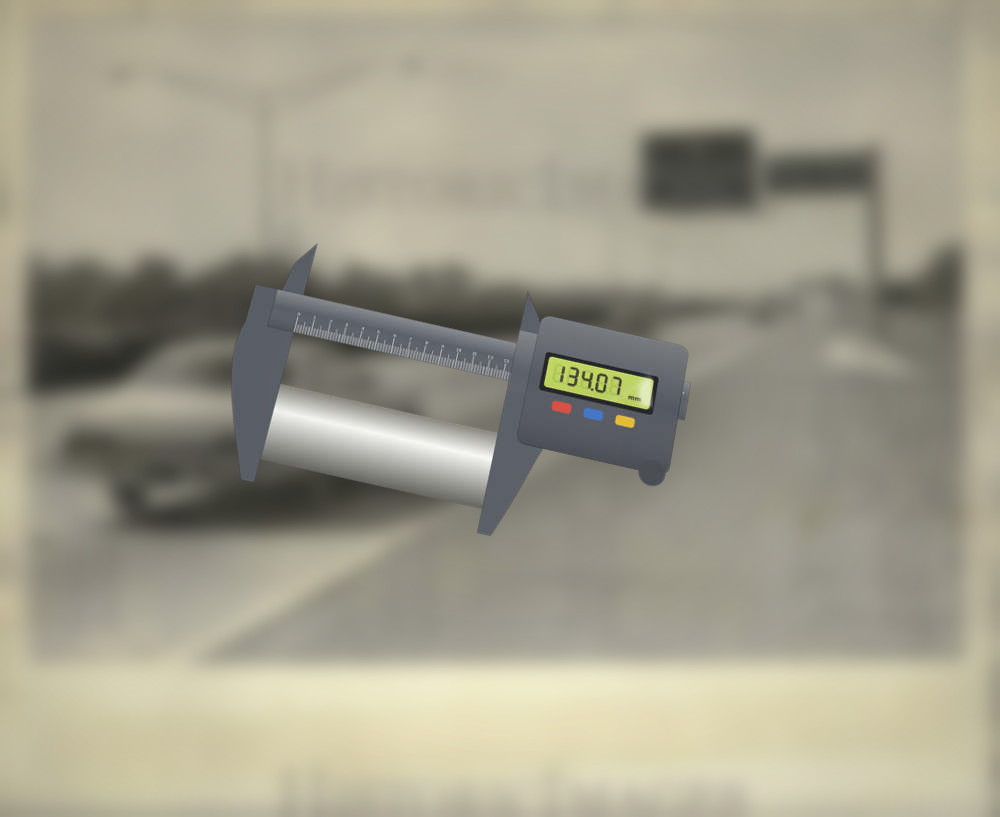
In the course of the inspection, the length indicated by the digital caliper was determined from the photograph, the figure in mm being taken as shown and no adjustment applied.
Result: 134.07 mm
